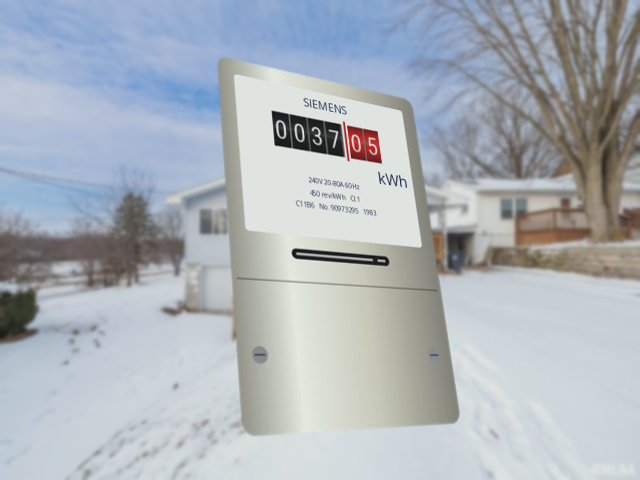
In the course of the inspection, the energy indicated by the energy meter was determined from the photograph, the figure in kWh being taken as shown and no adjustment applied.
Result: 37.05 kWh
